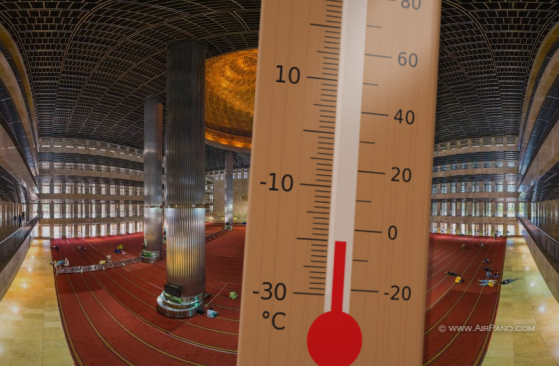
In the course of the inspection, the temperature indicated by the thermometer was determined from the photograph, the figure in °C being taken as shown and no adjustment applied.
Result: -20 °C
